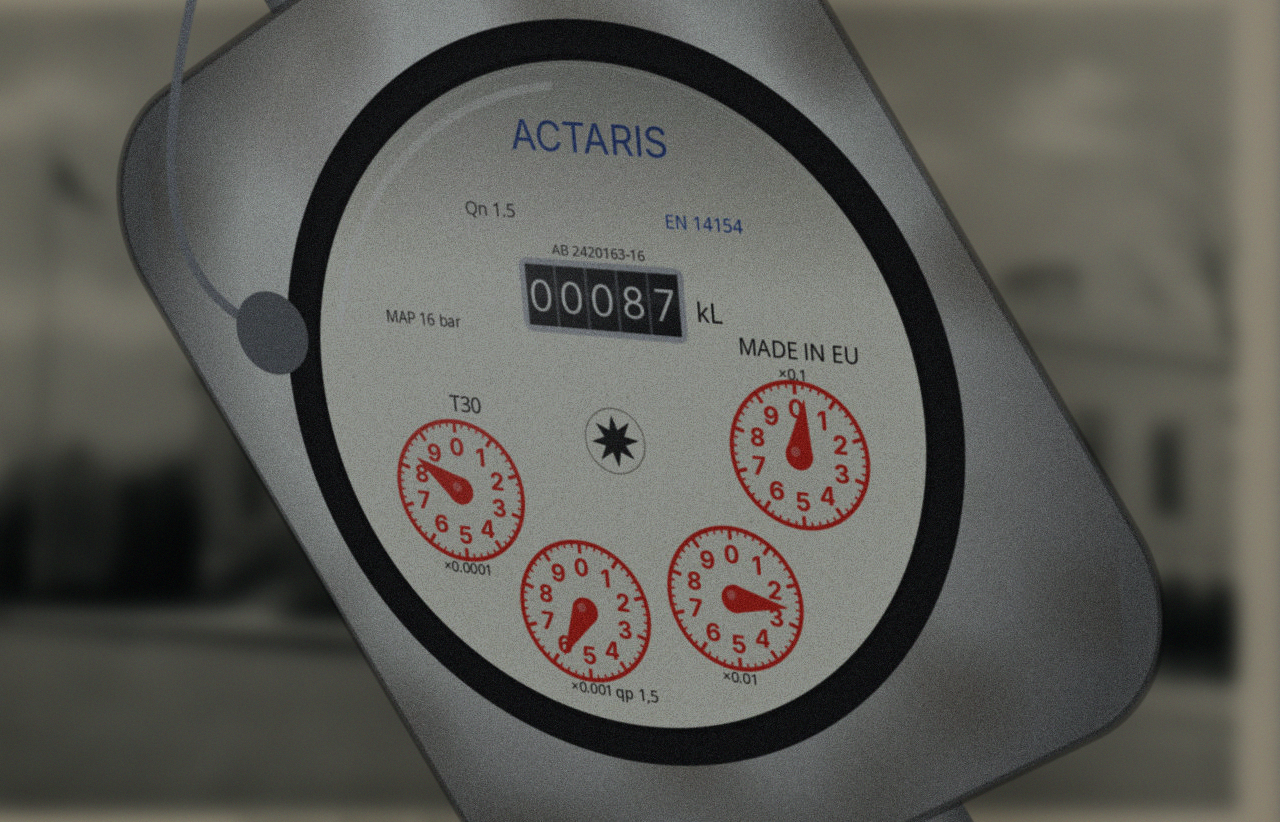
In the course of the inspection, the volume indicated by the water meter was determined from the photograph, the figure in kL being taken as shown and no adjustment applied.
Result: 87.0258 kL
